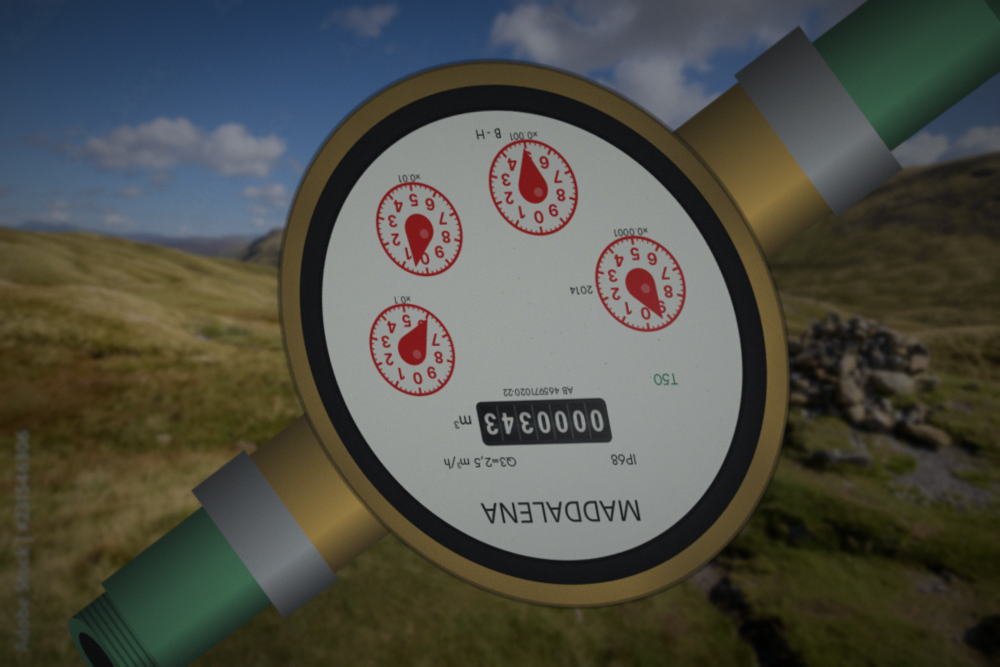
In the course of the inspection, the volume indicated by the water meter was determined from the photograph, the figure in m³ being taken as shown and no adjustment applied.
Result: 343.6049 m³
